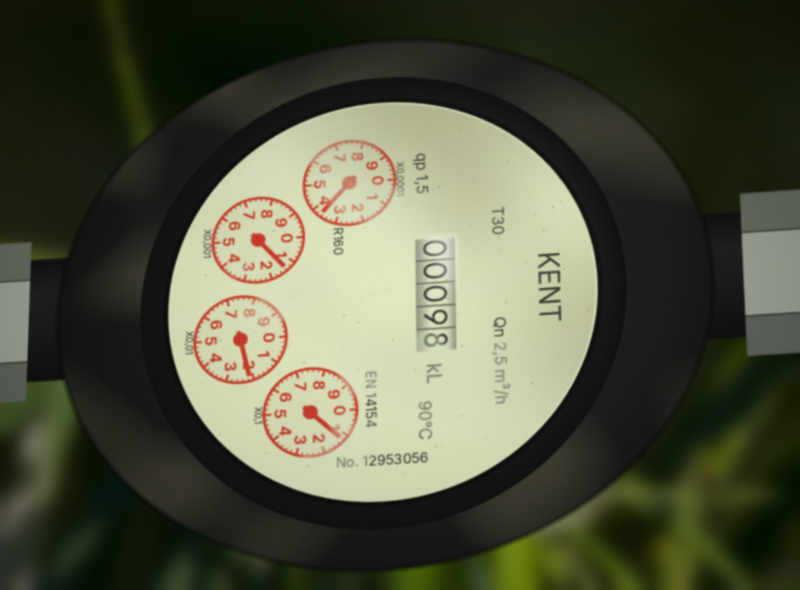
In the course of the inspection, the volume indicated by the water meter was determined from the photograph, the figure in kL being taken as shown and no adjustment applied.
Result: 98.1213 kL
